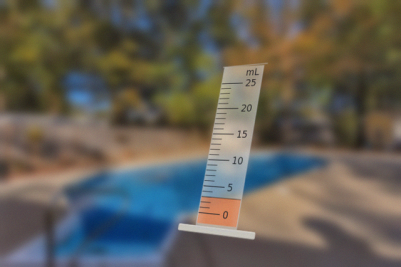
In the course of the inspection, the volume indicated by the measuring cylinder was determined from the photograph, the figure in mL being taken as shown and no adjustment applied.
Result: 3 mL
